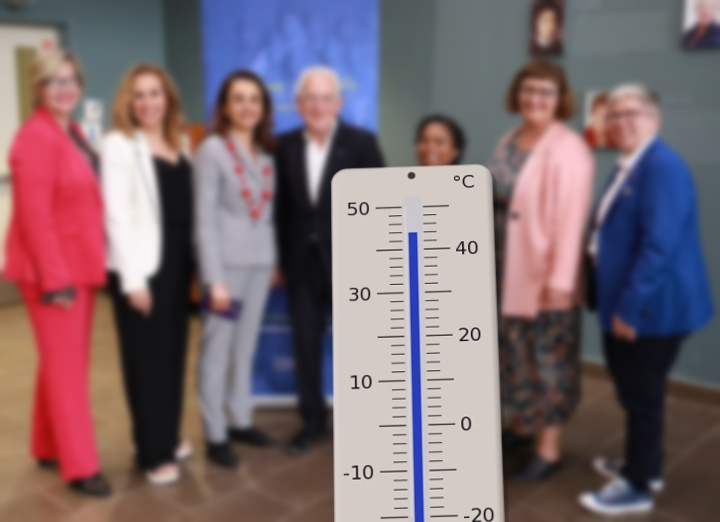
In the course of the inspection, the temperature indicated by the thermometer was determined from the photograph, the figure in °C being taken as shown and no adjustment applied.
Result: 44 °C
